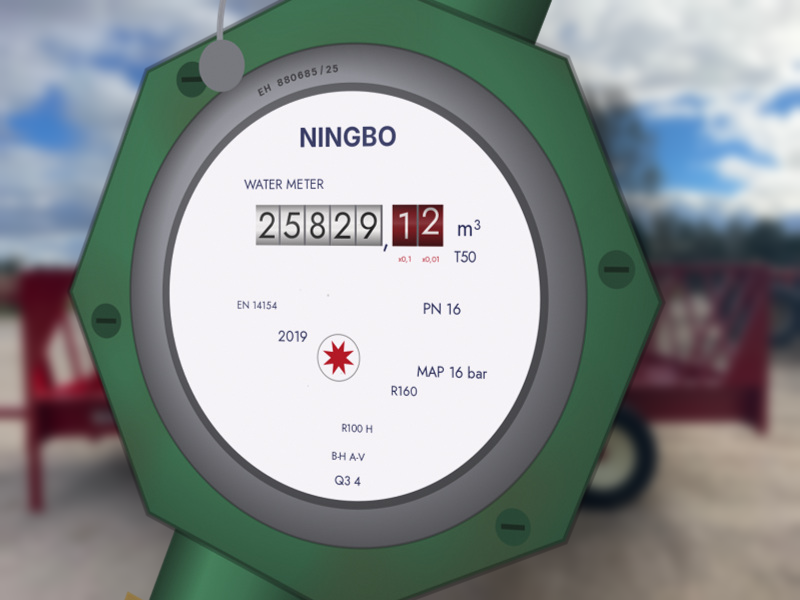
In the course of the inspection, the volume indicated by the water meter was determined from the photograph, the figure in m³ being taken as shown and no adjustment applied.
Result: 25829.12 m³
